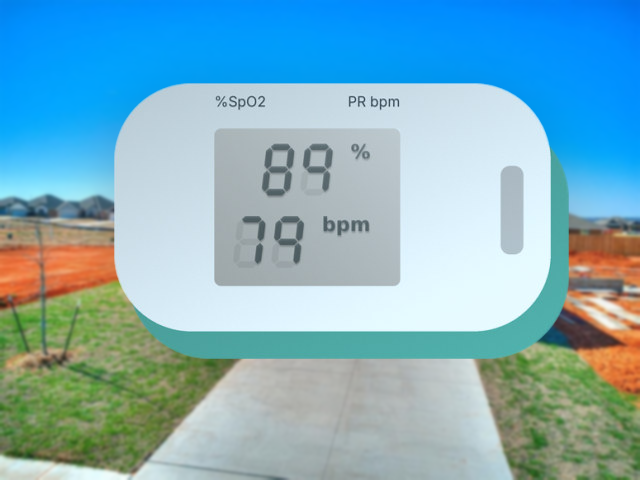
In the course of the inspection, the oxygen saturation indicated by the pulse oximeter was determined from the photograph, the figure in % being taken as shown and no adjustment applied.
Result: 89 %
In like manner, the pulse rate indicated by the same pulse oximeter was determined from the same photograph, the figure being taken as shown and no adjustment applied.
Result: 79 bpm
